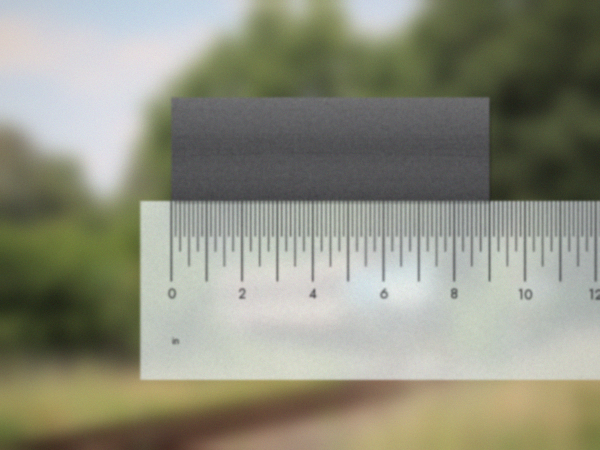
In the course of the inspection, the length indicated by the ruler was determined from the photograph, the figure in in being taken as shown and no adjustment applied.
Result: 9 in
